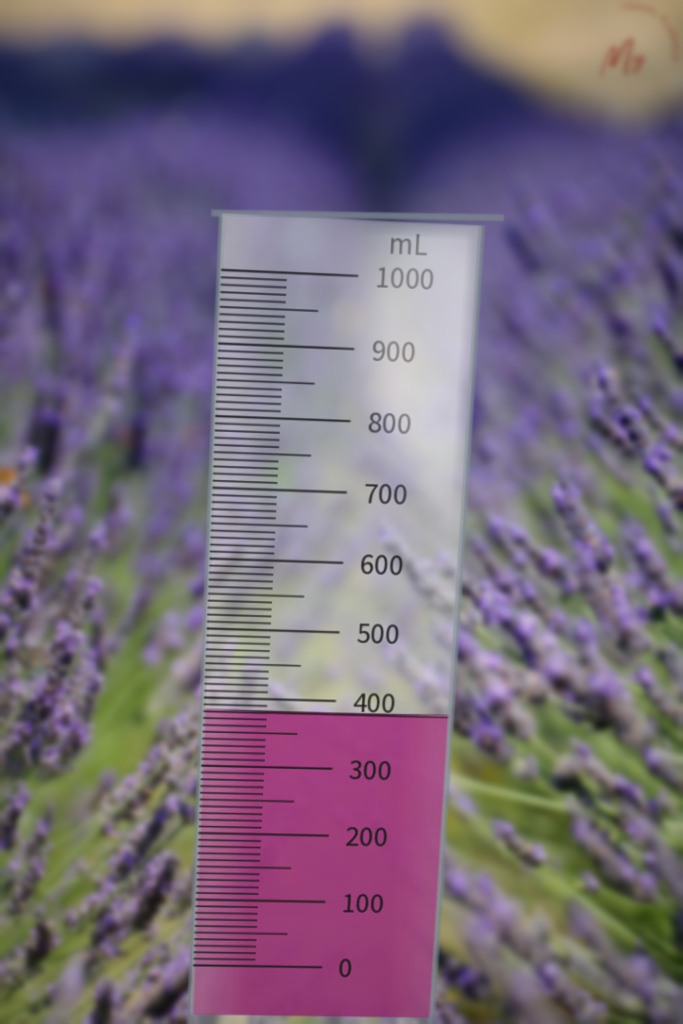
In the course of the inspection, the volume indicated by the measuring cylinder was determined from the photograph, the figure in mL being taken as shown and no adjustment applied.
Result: 380 mL
